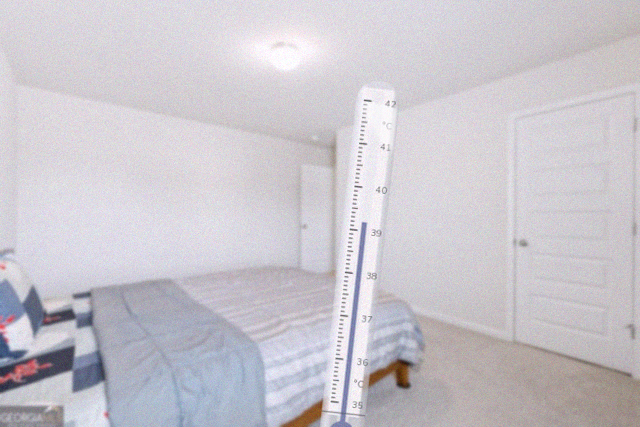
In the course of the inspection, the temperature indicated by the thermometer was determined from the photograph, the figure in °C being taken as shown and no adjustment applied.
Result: 39.2 °C
